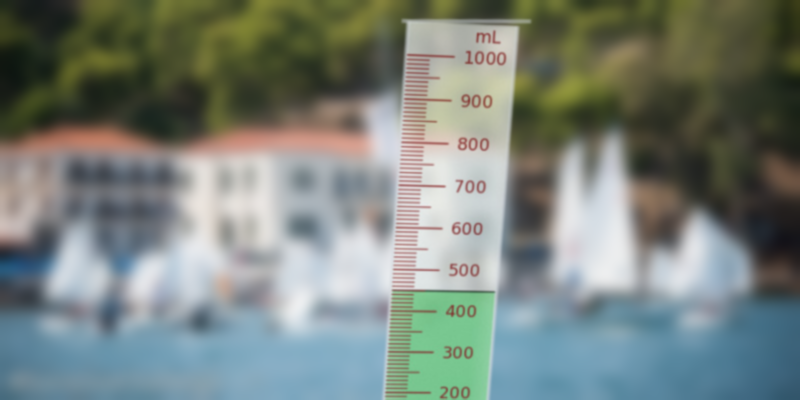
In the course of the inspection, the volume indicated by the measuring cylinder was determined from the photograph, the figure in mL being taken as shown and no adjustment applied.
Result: 450 mL
